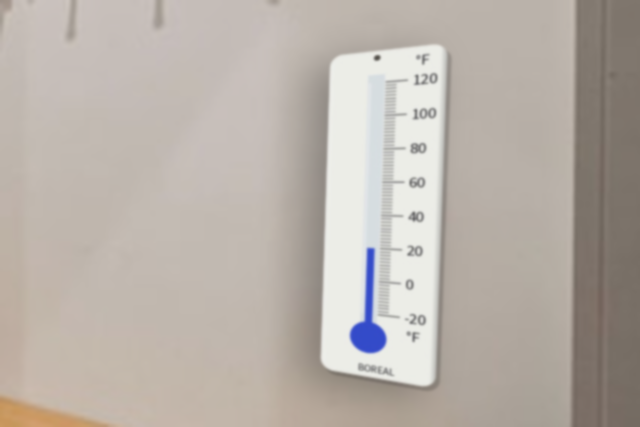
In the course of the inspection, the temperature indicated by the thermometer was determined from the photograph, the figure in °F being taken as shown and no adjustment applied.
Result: 20 °F
